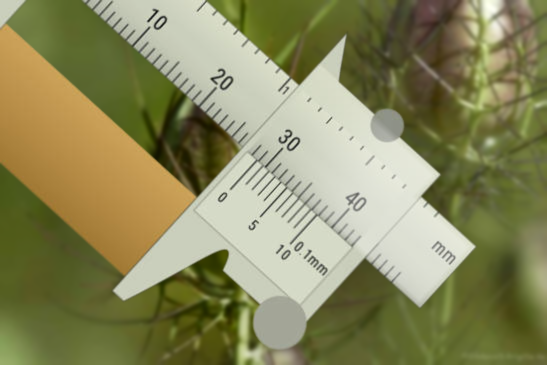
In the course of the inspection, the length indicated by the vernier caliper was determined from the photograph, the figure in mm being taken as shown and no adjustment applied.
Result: 28.8 mm
